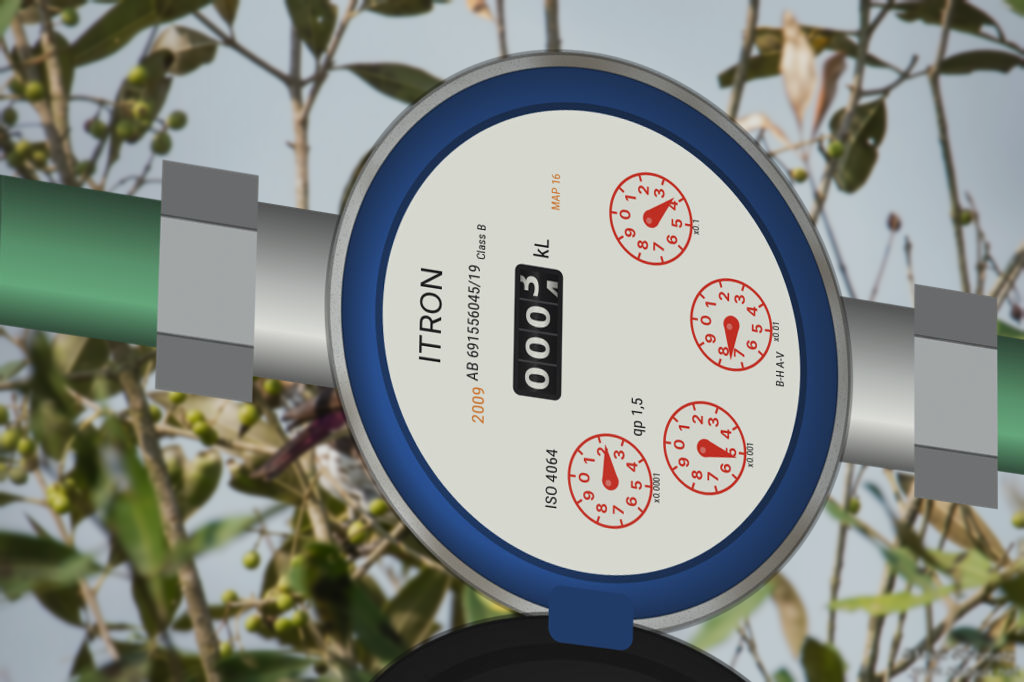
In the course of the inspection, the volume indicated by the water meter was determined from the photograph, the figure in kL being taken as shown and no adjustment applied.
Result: 3.3752 kL
